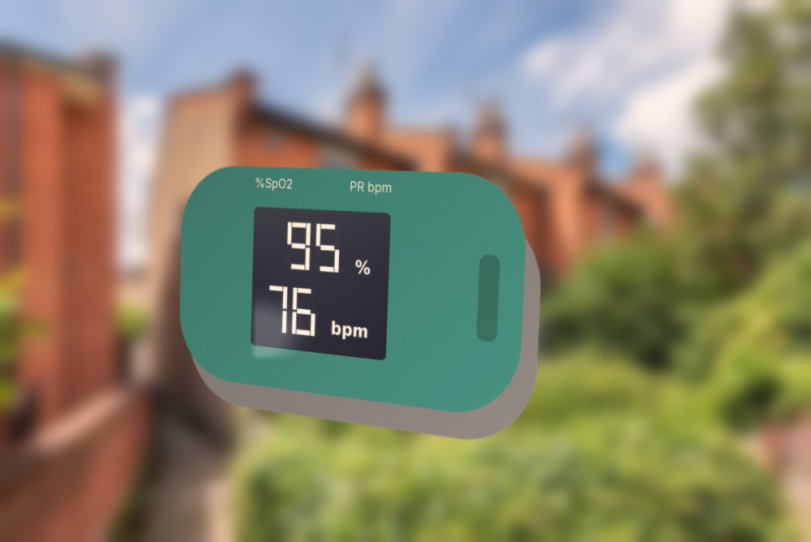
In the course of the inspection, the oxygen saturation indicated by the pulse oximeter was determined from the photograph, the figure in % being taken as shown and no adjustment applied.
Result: 95 %
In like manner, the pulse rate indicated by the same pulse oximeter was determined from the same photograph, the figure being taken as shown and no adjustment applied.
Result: 76 bpm
